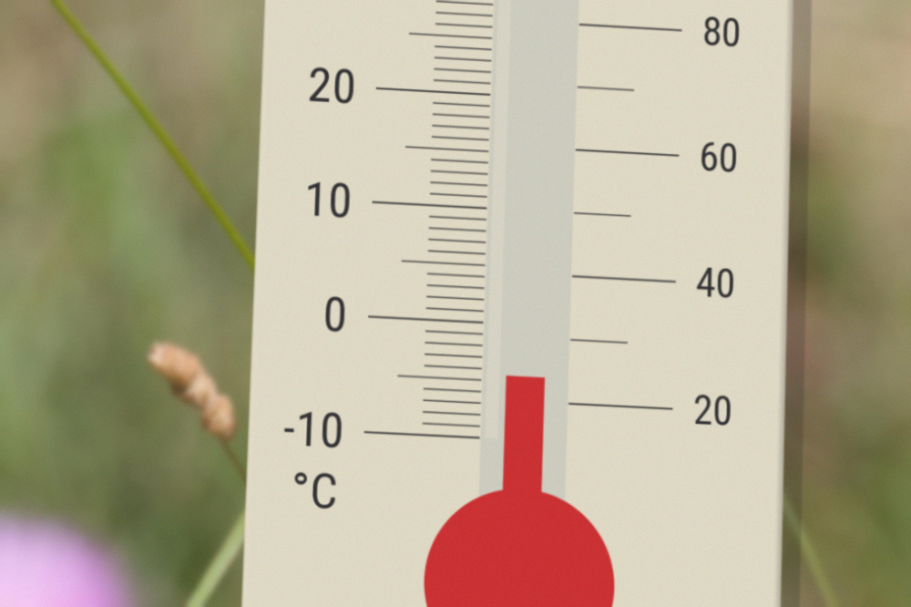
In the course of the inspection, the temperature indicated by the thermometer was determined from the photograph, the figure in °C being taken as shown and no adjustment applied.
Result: -4.5 °C
